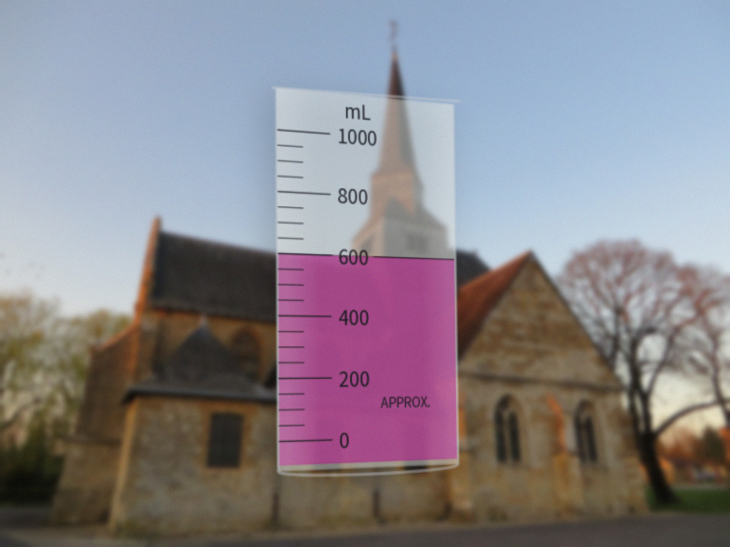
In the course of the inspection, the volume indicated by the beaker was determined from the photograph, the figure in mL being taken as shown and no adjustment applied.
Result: 600 mL
